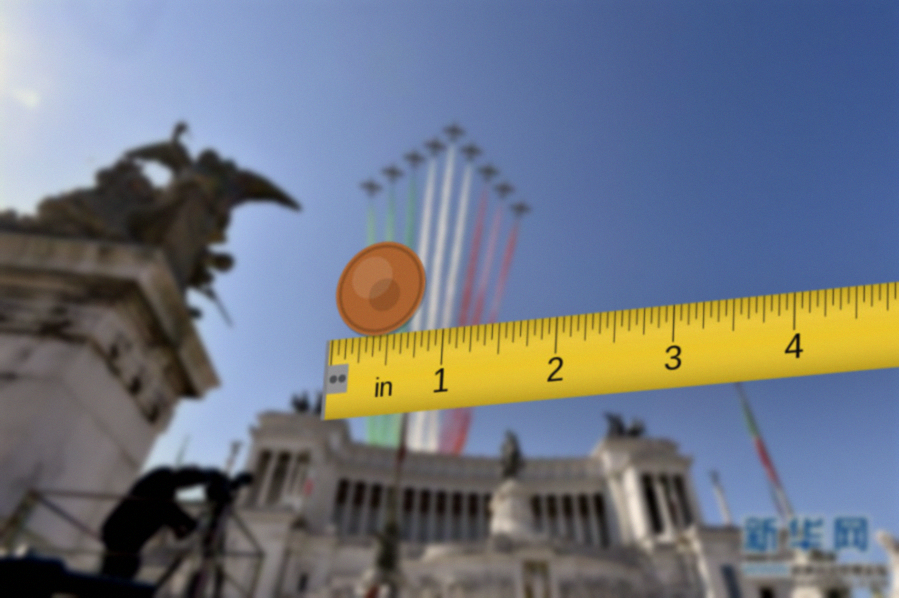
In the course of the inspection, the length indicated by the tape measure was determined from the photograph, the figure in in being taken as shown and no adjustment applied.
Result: 0.8125 in
